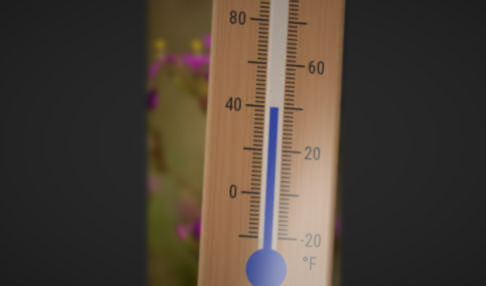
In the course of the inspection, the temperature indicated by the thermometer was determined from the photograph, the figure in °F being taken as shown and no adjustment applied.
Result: 40 °F
